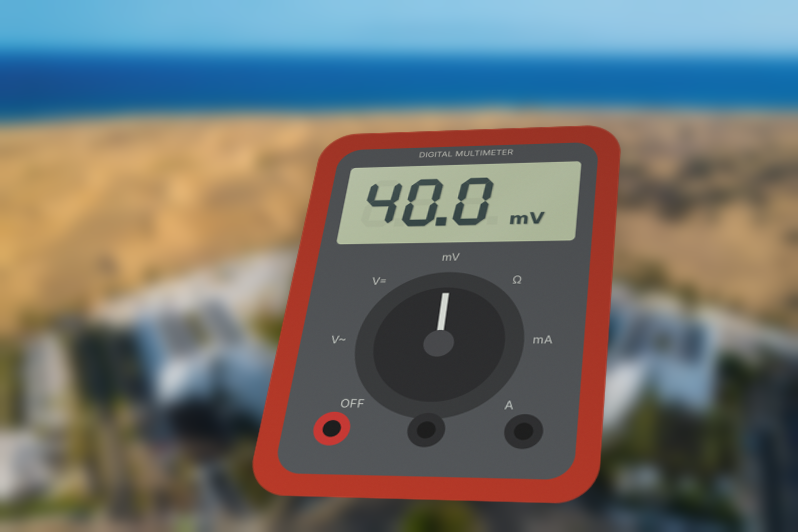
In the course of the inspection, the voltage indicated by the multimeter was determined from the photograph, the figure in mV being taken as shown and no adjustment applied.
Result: 40.0 mV
